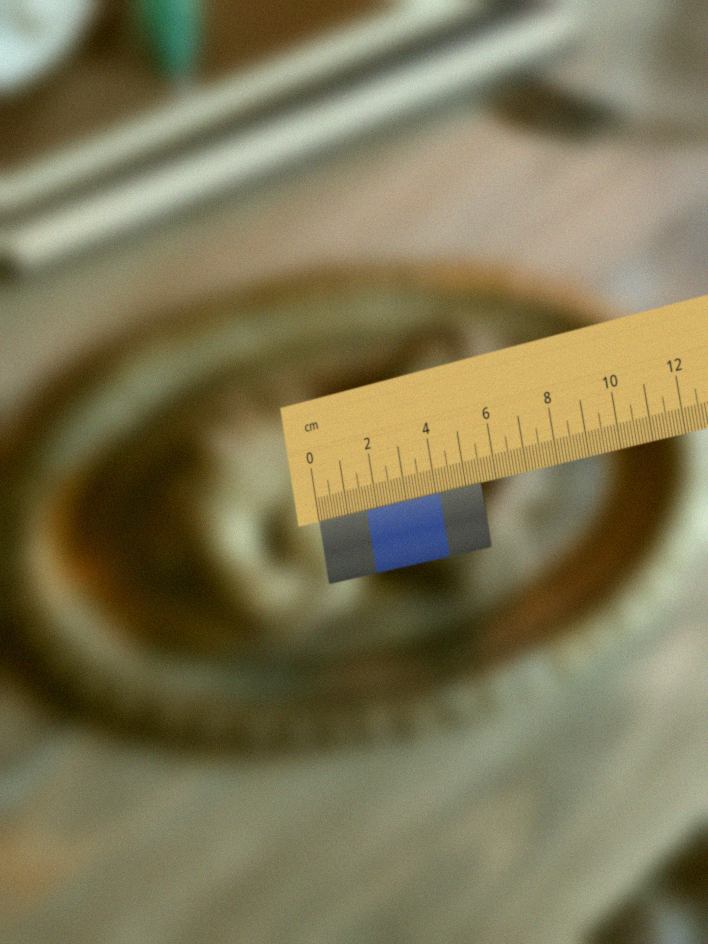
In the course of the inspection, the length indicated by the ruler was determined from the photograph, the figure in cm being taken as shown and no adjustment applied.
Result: 5.5 cm
